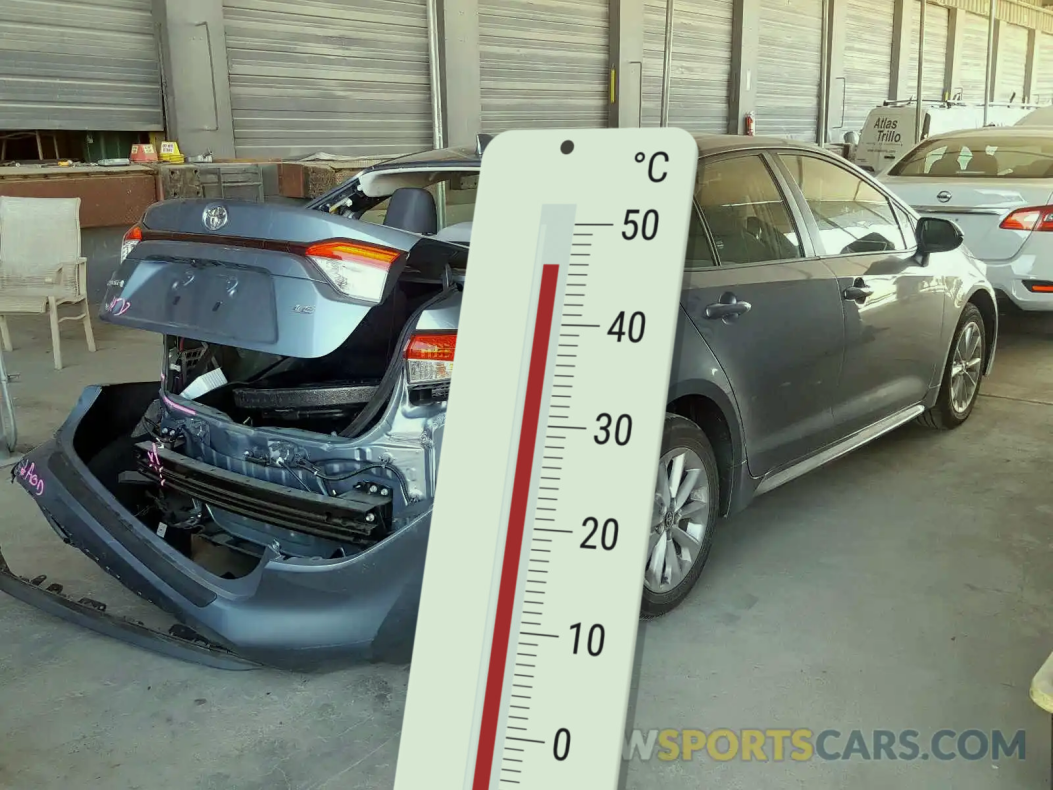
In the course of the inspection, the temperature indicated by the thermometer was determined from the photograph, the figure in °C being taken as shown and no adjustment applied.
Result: 46 °C
